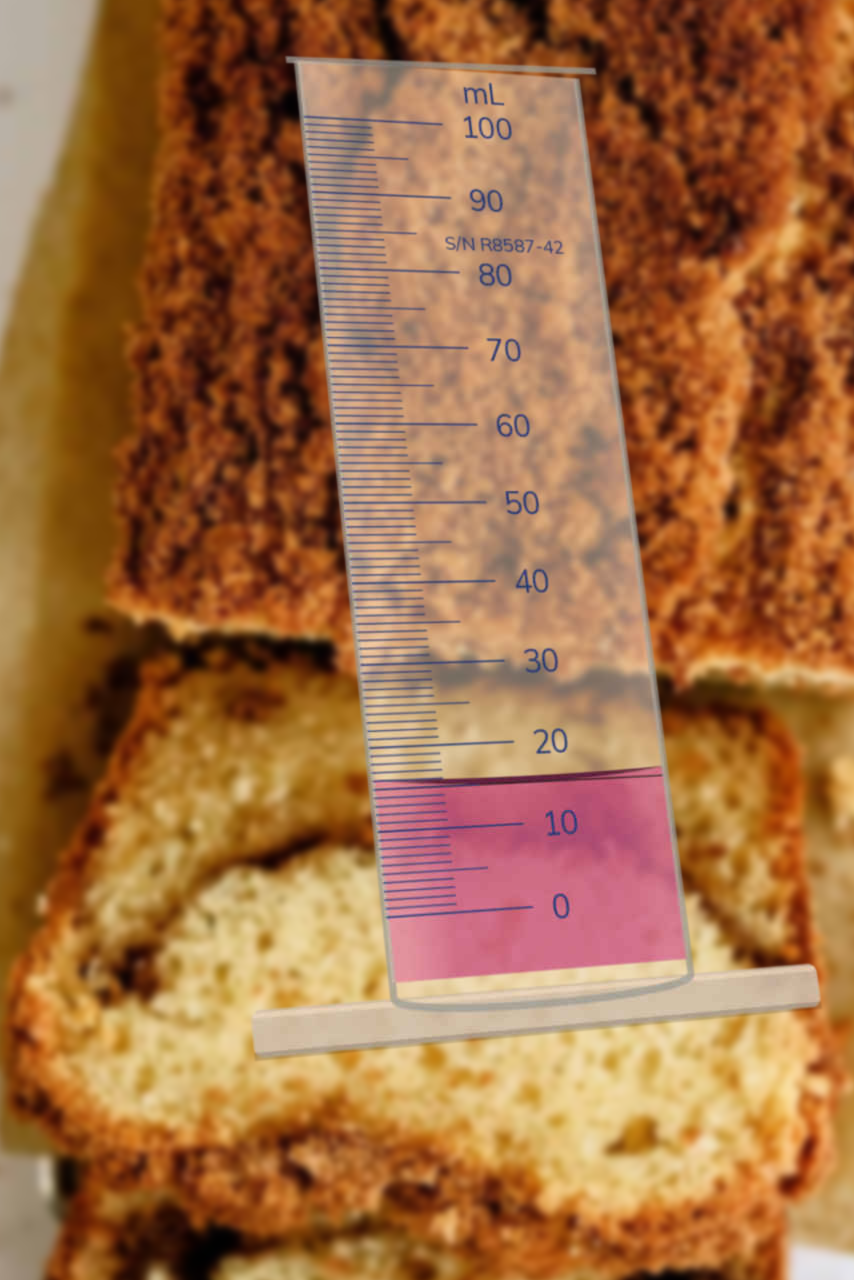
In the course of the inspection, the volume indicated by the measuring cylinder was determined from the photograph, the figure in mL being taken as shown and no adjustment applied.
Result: 15 mL
